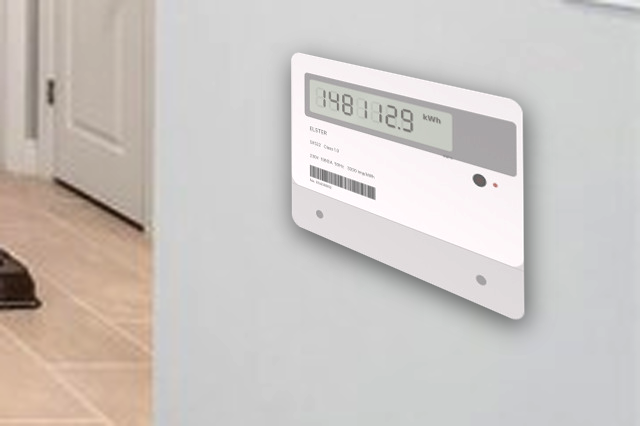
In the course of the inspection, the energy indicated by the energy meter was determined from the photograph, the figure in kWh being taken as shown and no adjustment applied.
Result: 148112.9 kWh
